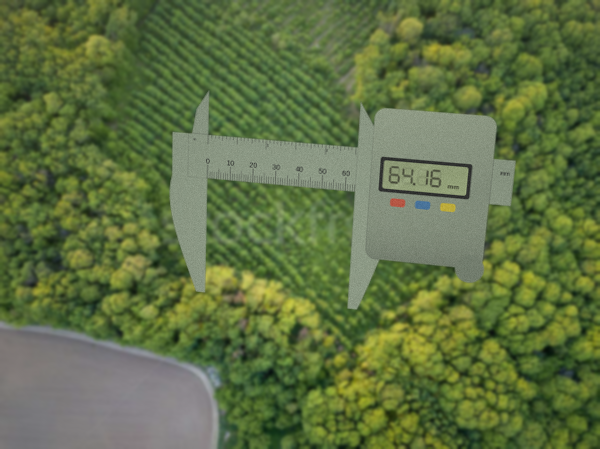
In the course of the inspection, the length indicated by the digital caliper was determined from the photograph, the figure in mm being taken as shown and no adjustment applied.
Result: 64.16 mm
